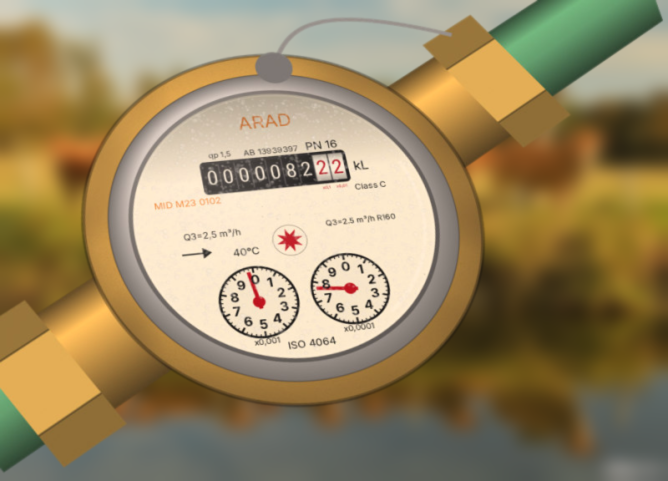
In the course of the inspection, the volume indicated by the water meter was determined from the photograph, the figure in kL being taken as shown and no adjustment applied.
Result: 82.2197 kL
